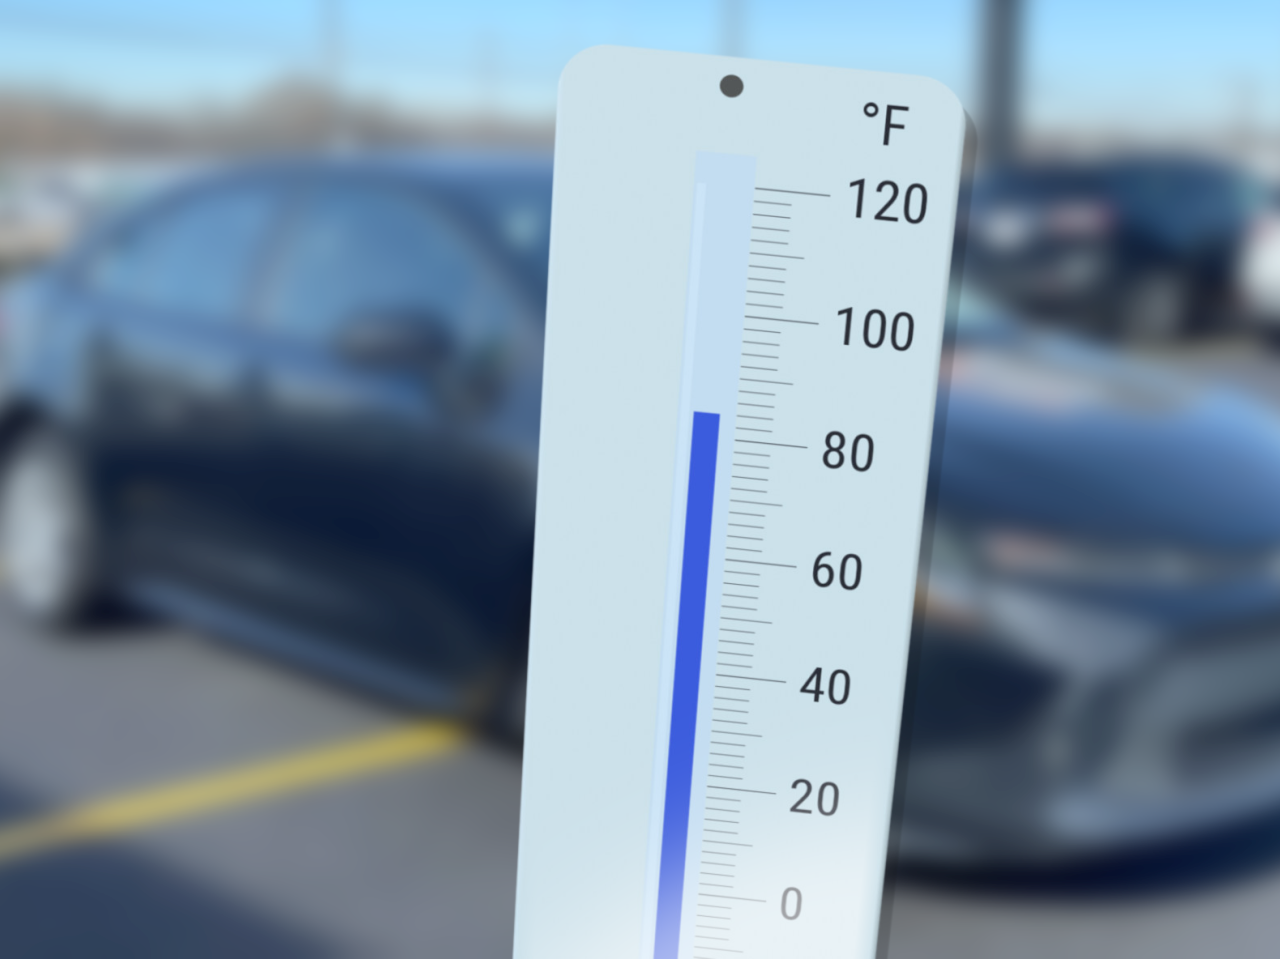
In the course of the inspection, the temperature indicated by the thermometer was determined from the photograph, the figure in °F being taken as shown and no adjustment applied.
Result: 84 °F
